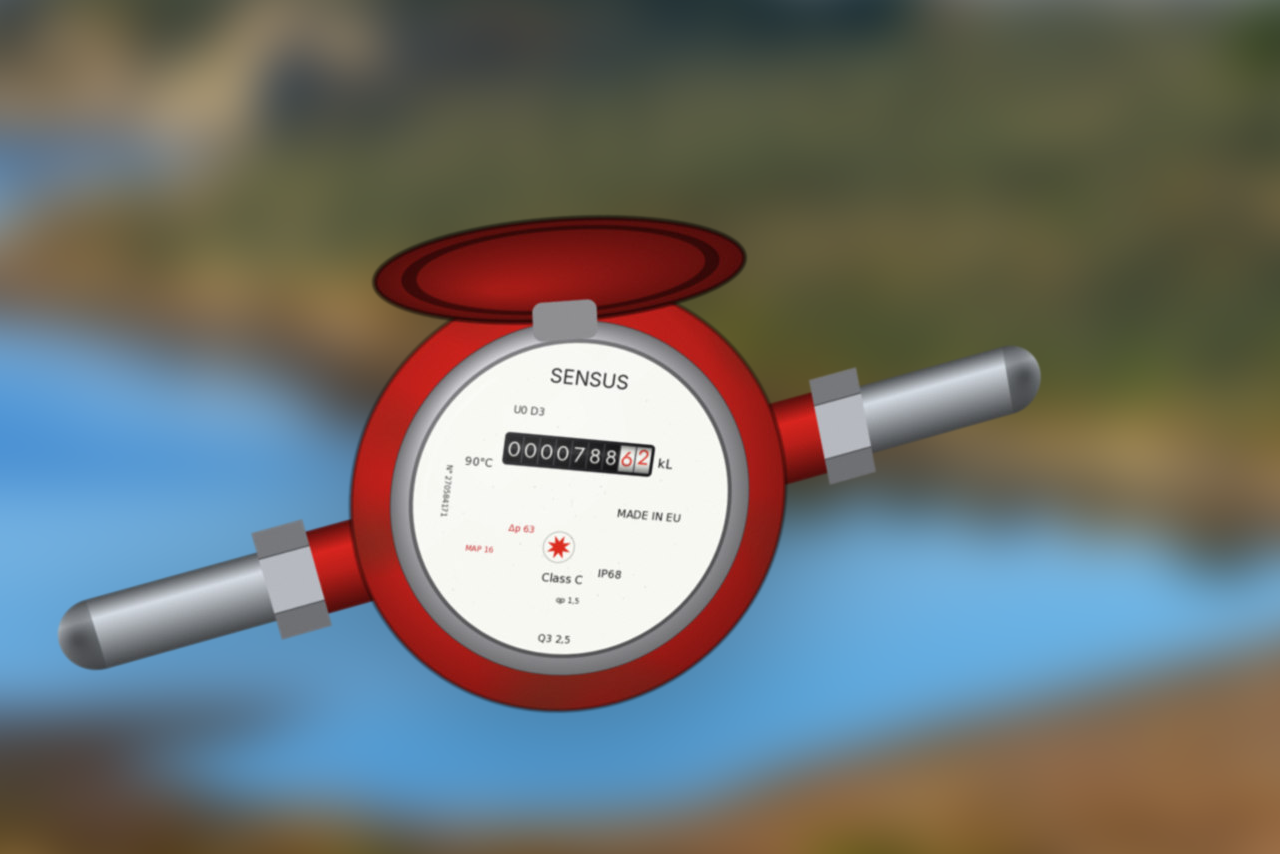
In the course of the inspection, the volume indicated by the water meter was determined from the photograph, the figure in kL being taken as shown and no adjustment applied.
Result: 788.62 kL
